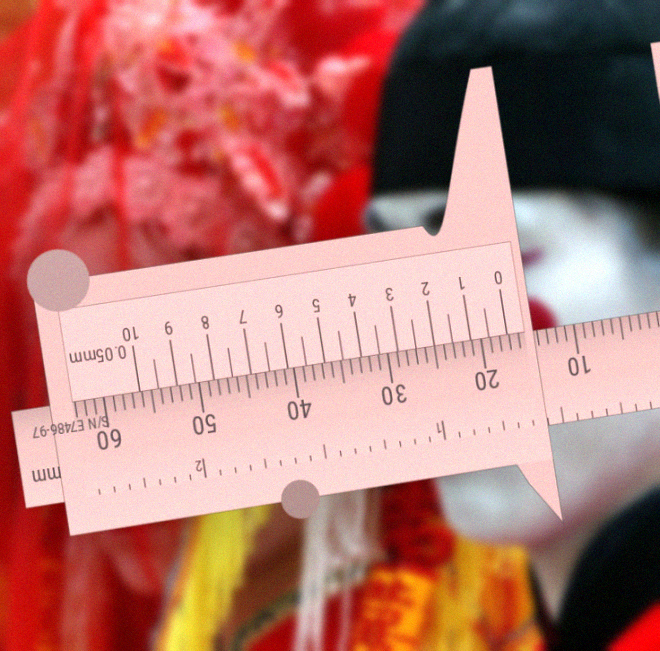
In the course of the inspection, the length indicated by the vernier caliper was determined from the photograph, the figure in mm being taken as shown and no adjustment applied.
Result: 17.2 mm
